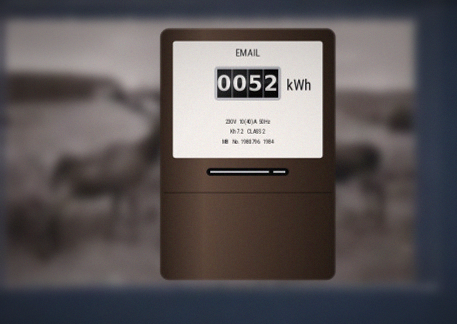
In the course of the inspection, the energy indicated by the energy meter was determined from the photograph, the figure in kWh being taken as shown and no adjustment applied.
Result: 52 kWh
